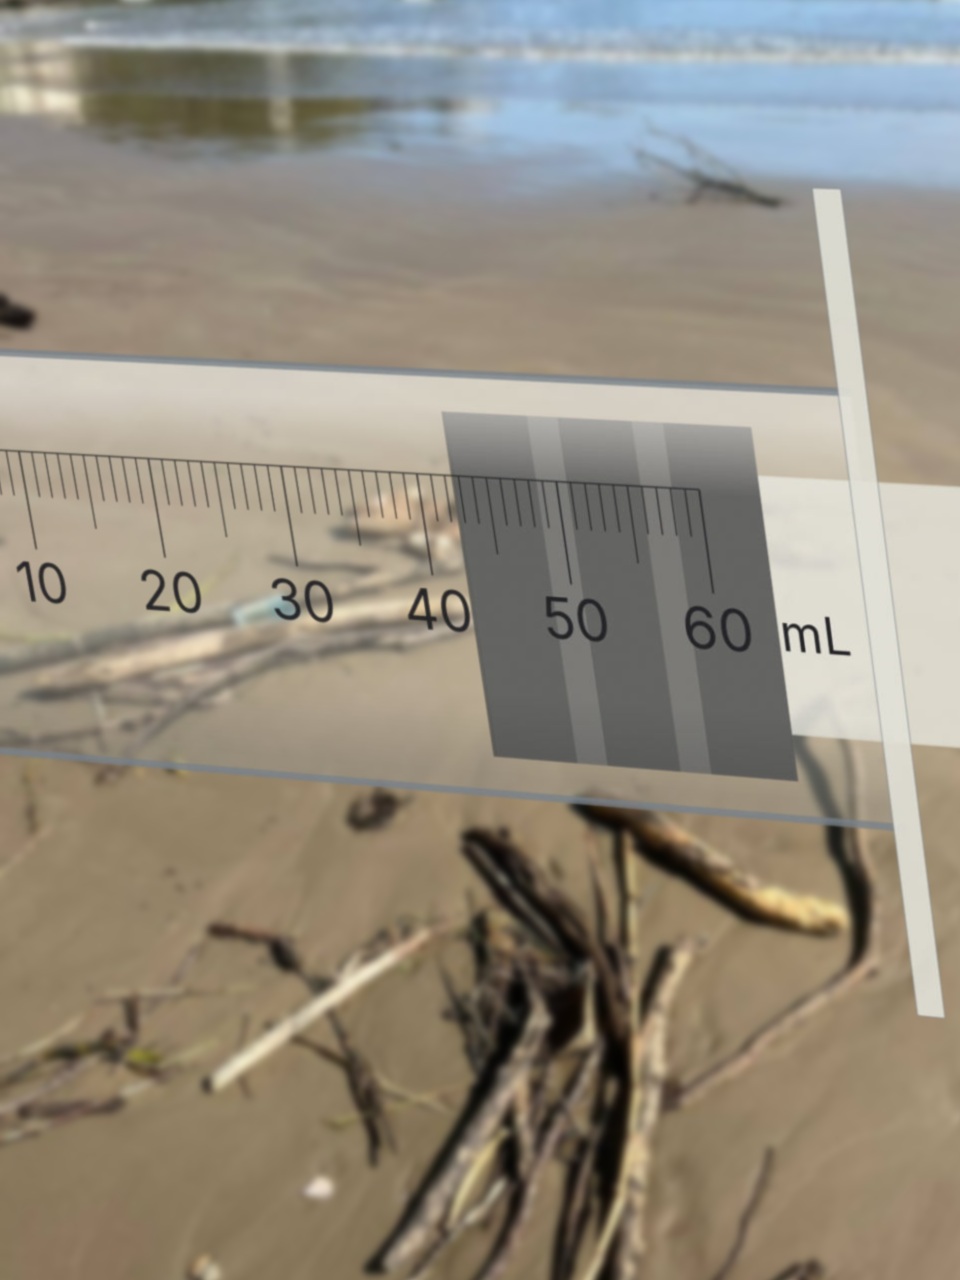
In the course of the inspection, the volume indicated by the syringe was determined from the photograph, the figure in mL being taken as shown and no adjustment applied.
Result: 42.5 mL
